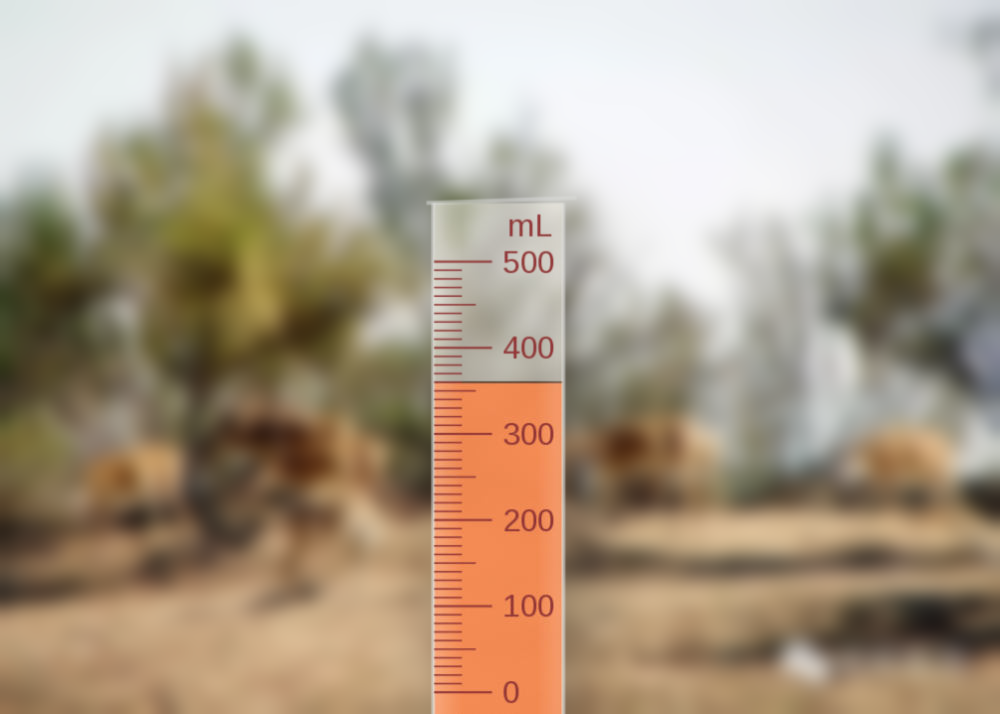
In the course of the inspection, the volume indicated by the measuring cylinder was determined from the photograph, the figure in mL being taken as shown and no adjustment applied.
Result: 360 mL
